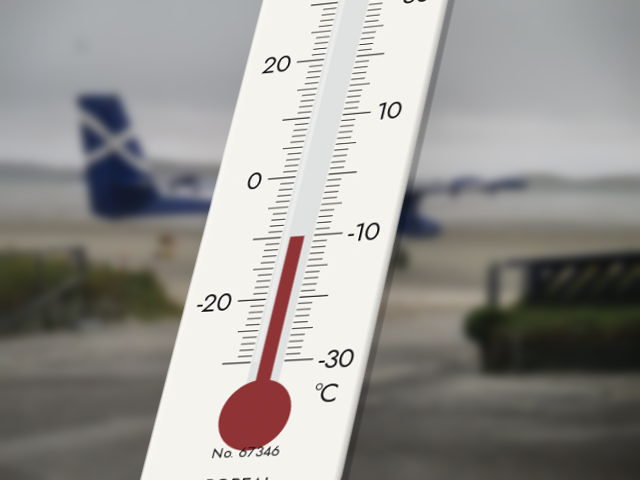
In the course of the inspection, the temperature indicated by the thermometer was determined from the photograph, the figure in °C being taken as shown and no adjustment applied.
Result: -10 °C
